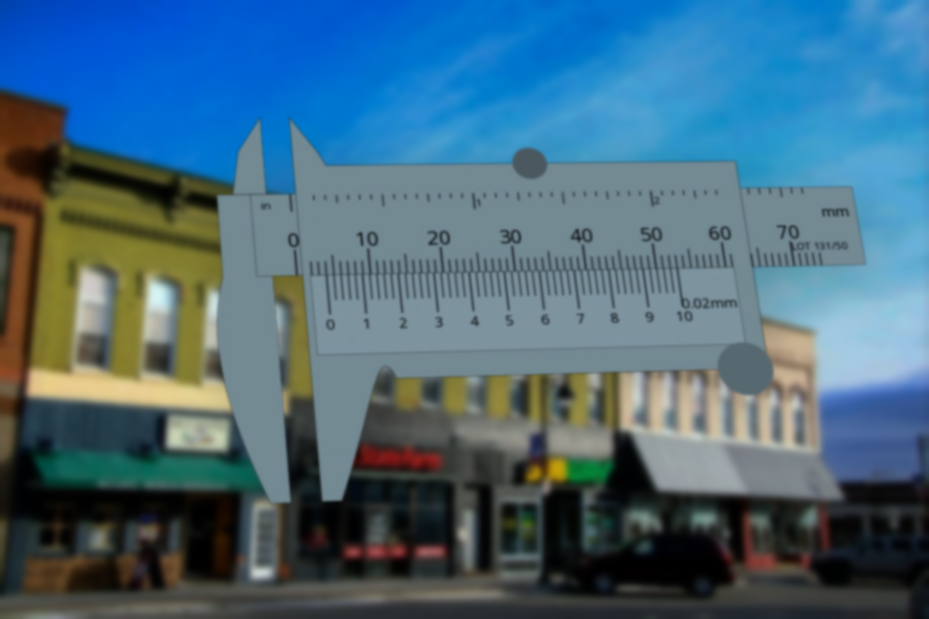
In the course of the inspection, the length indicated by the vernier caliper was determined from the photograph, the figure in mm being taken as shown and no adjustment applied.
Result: 4.0 mm
